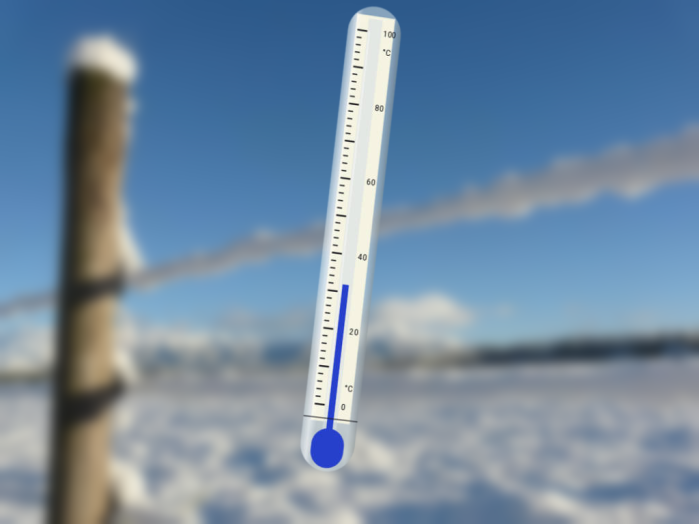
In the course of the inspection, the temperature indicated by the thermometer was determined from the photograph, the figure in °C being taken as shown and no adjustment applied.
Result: 32 °C
